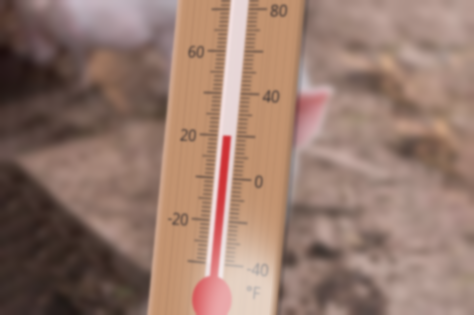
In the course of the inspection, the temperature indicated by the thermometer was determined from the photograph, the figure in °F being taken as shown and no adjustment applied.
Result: 20 °F
